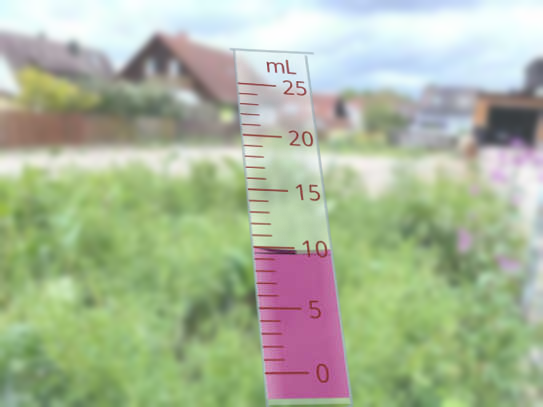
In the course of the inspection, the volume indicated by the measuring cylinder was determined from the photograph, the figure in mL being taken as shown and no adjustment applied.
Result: 9.5 mL
